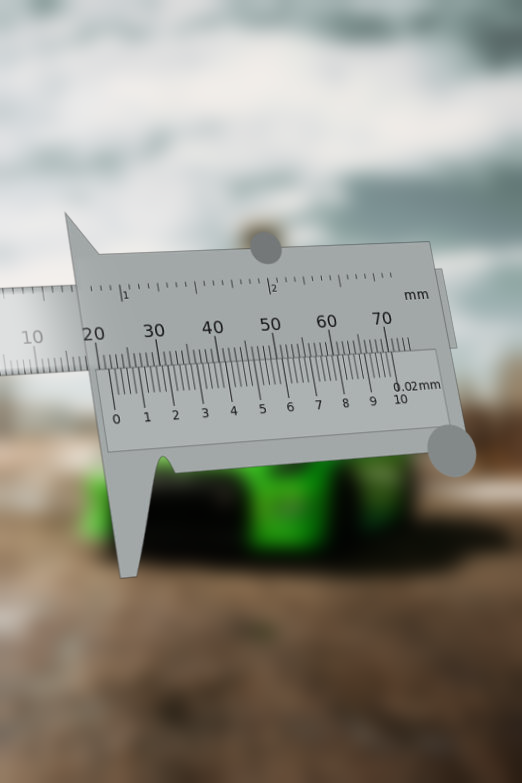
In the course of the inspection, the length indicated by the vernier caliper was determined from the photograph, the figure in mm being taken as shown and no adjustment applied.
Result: 21.5 mm
